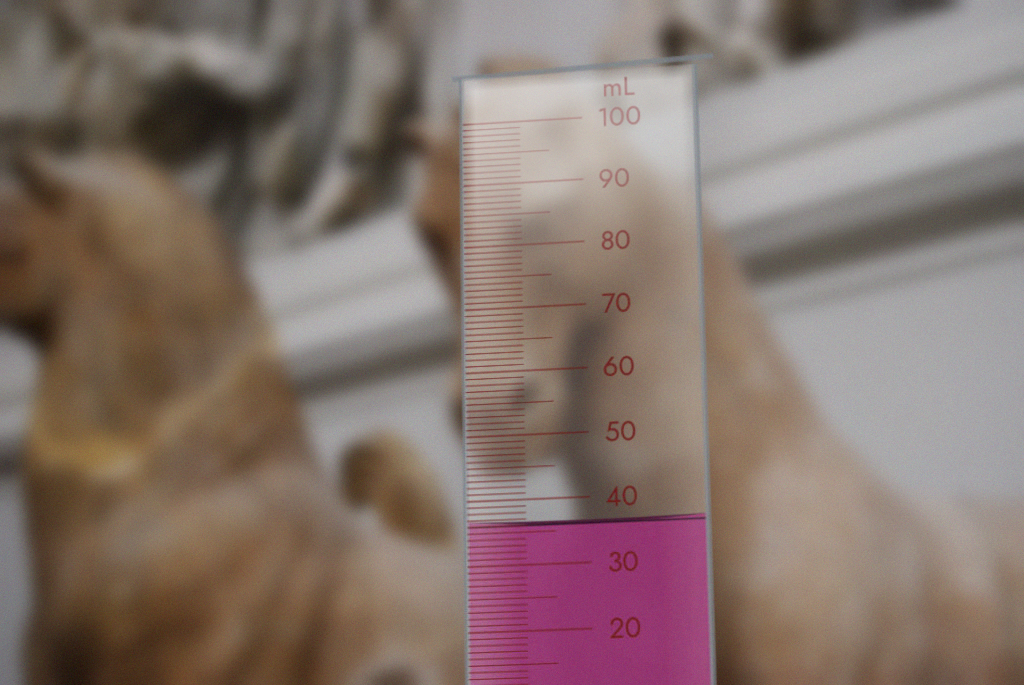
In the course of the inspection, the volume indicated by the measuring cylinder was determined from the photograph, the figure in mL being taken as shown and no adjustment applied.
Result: 36 mL
